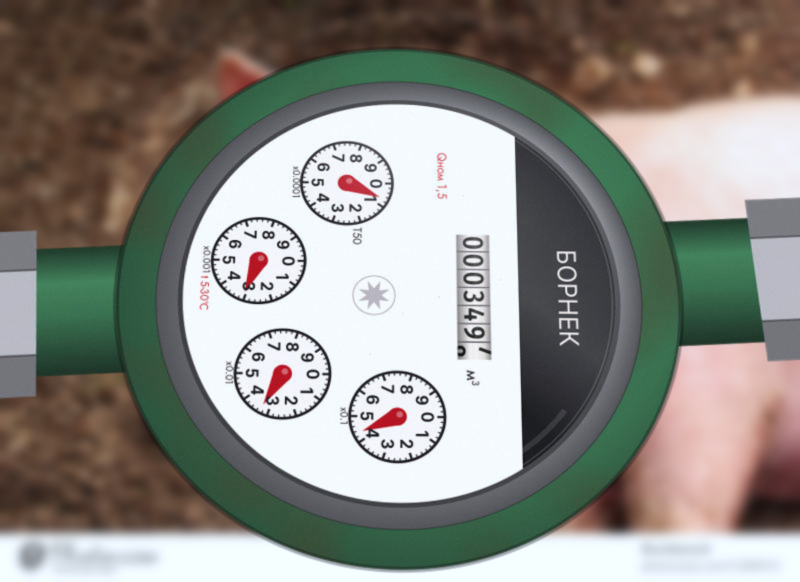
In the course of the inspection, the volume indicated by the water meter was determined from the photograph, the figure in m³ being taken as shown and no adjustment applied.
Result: 3497.4330 m³
